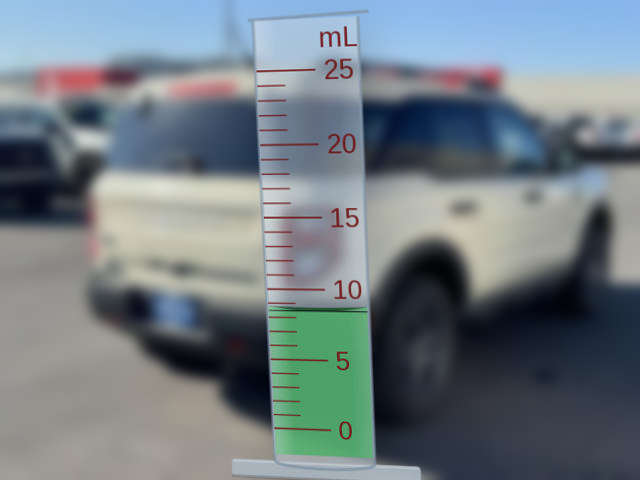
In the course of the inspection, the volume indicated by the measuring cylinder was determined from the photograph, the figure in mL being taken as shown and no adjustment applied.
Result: 8.5 mL
